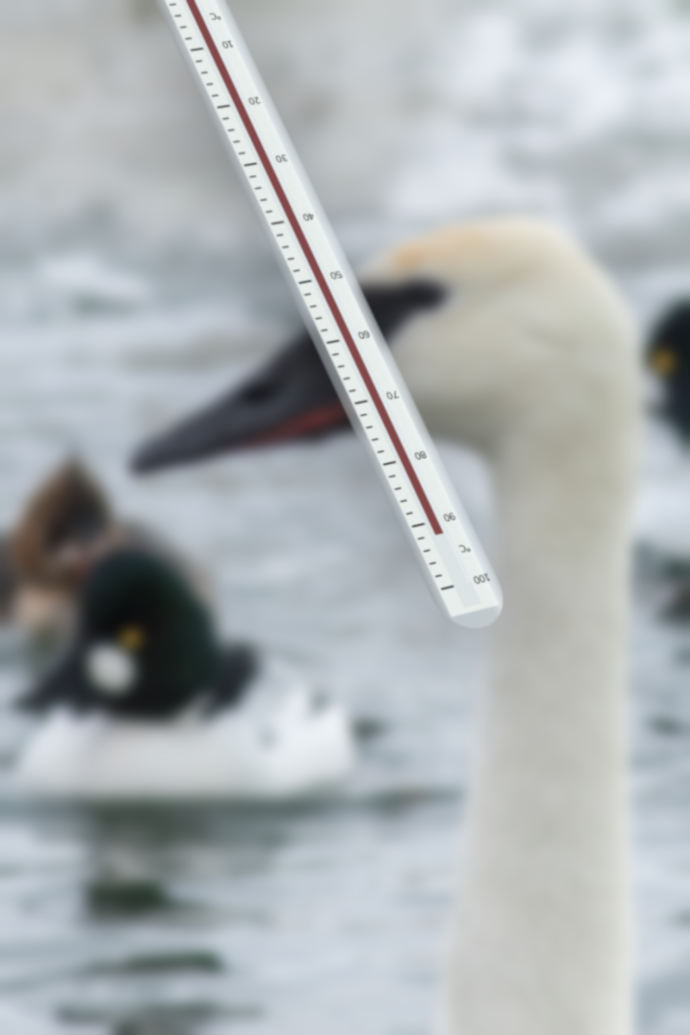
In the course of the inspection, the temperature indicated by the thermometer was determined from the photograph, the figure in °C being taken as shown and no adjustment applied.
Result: 92 °C
